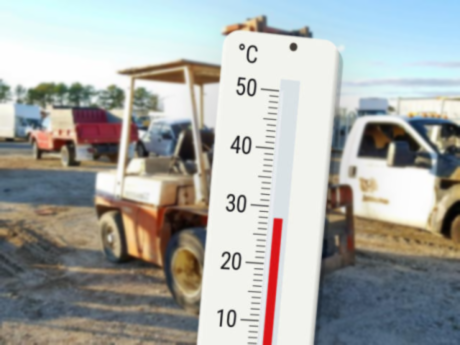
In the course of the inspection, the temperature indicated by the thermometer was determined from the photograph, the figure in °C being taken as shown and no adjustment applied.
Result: 28 °C
